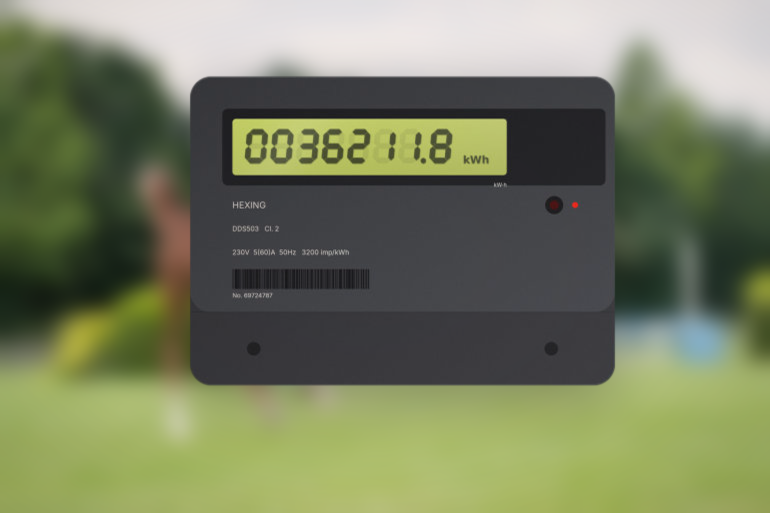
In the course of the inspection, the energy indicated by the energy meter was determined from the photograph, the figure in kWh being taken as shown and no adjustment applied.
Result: 36211.8 kWh
